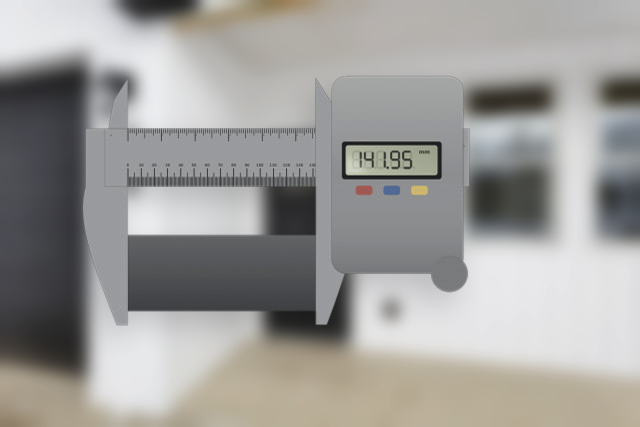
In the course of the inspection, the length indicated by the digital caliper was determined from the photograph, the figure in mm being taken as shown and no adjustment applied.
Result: 141.95 mm
